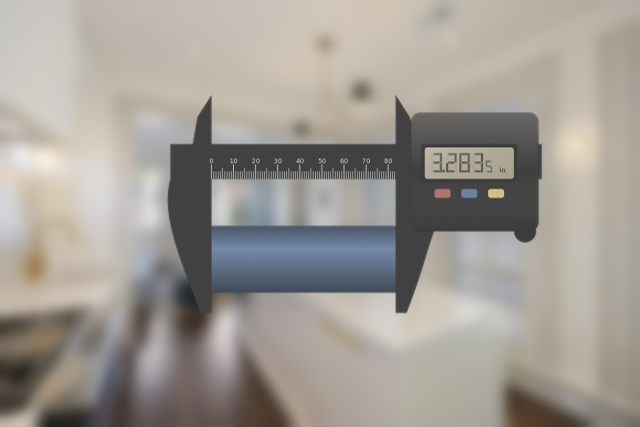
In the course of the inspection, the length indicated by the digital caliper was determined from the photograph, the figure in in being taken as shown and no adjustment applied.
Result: 3.2835 in
